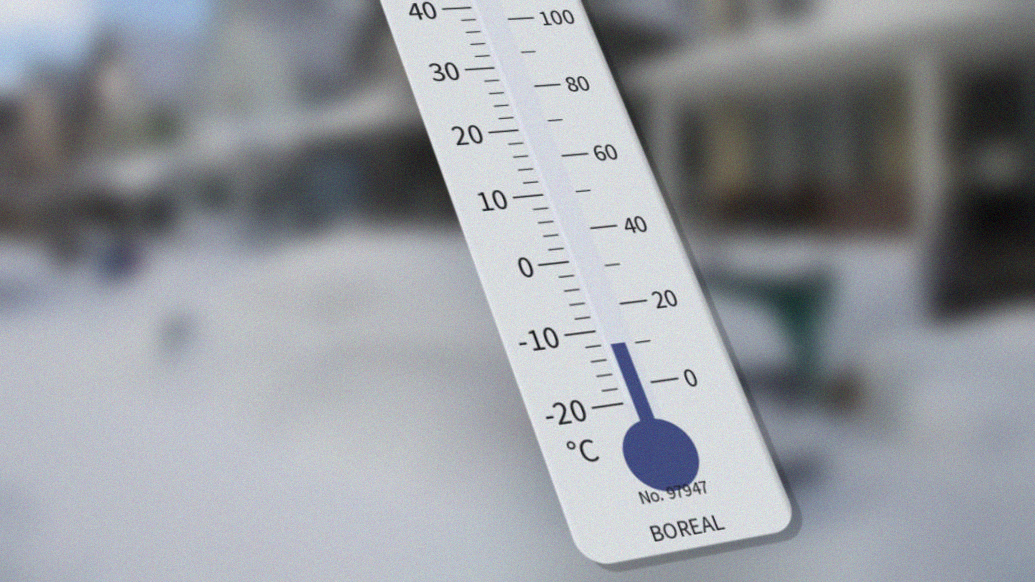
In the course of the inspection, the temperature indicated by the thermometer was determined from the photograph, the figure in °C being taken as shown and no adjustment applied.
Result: -12 °C
